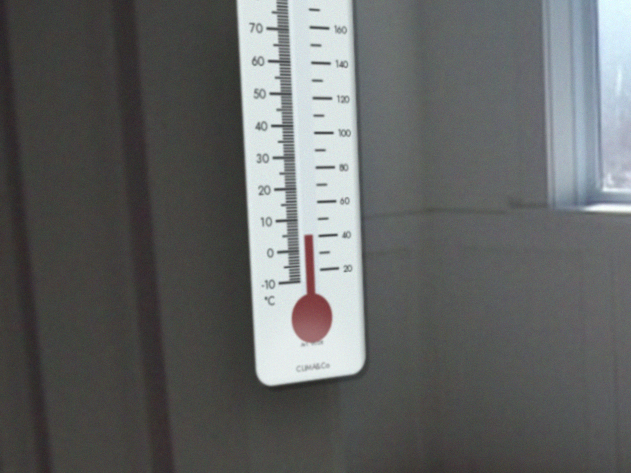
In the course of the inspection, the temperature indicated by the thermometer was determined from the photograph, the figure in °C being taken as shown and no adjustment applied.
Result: 5 °C
